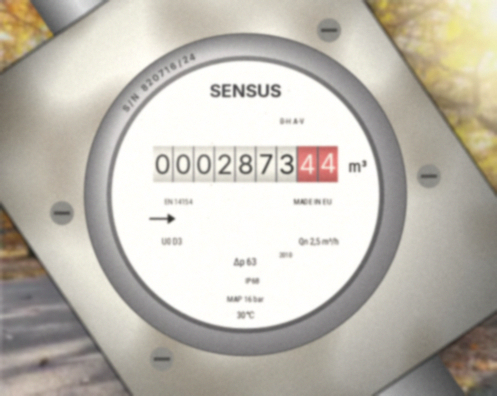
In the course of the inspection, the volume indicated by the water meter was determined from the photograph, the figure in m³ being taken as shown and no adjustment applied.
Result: 2873.44 m³
